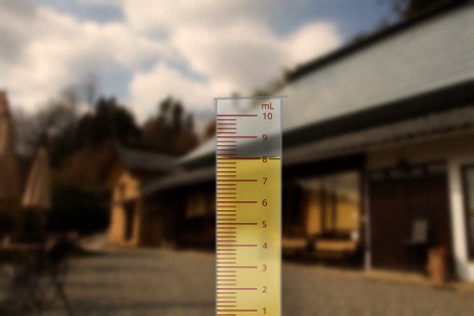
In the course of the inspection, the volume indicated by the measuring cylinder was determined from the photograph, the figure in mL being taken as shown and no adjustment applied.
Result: 8 mL
